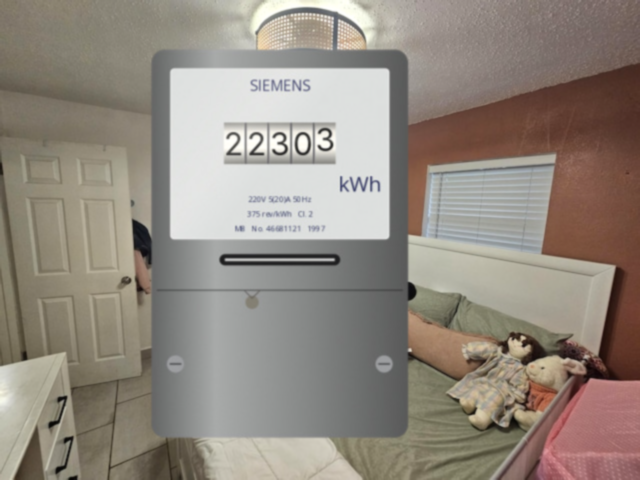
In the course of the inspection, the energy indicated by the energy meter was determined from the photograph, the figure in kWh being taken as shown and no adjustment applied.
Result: 22303 kWh
